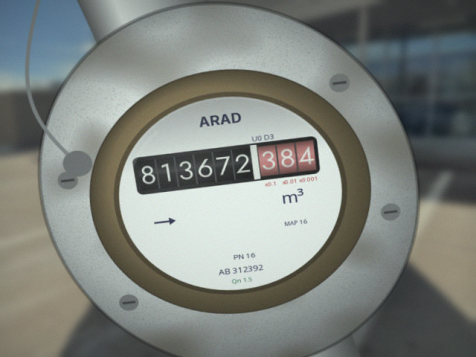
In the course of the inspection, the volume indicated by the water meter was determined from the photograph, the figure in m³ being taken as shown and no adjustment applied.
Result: 813672.384 m³
